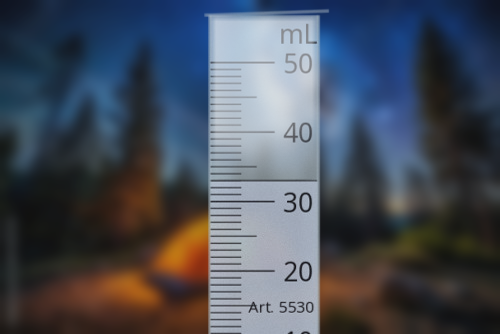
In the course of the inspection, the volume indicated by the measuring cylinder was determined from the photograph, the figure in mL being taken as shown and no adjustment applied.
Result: 33 mL
